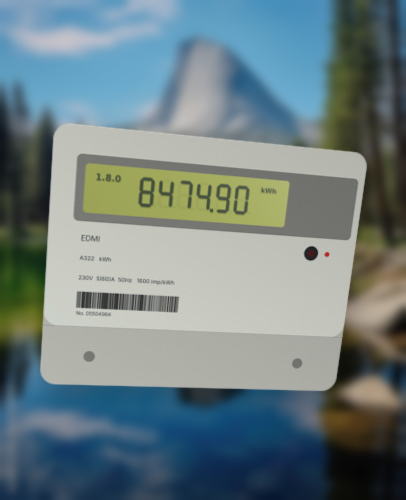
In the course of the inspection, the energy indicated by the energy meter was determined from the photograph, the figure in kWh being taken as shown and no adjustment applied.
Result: 8474.90 kWh
